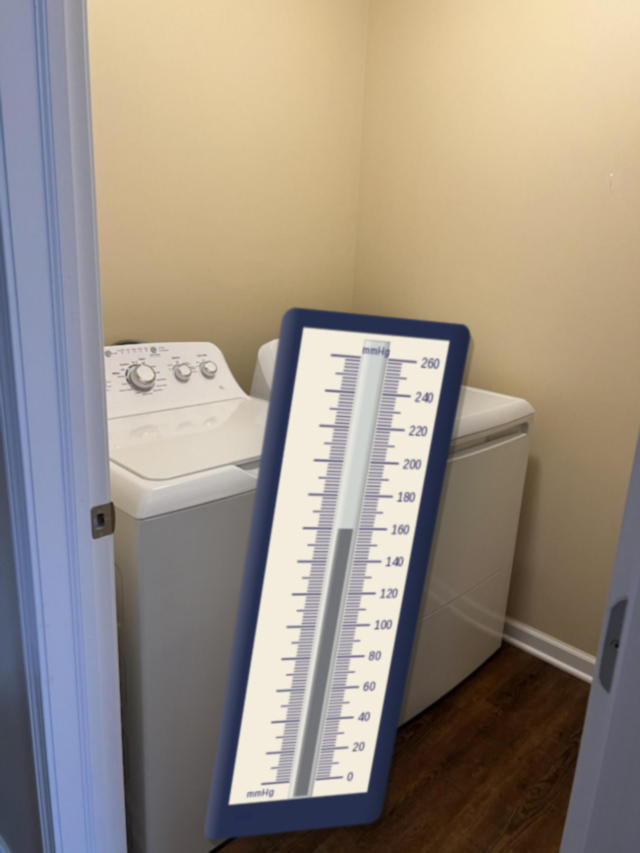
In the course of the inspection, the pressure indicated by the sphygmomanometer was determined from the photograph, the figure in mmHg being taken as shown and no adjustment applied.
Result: 160 mmHg
